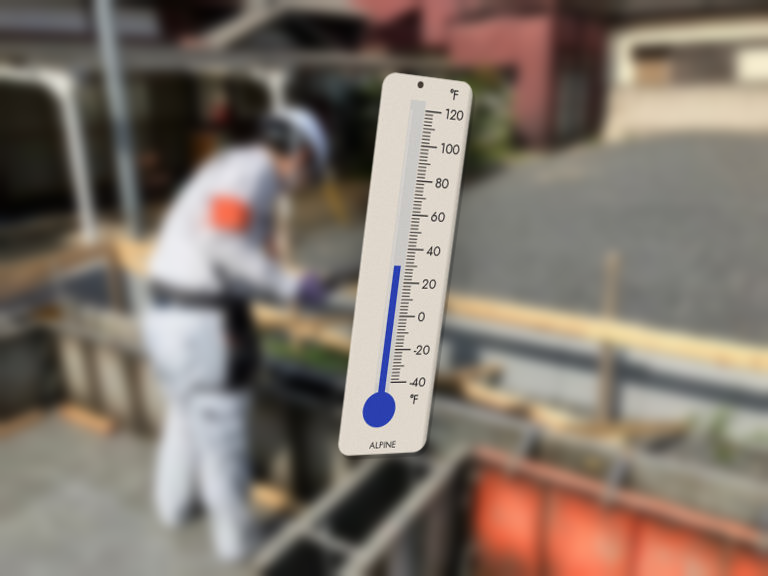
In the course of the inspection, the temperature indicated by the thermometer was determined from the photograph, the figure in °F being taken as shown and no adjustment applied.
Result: 30 °F
